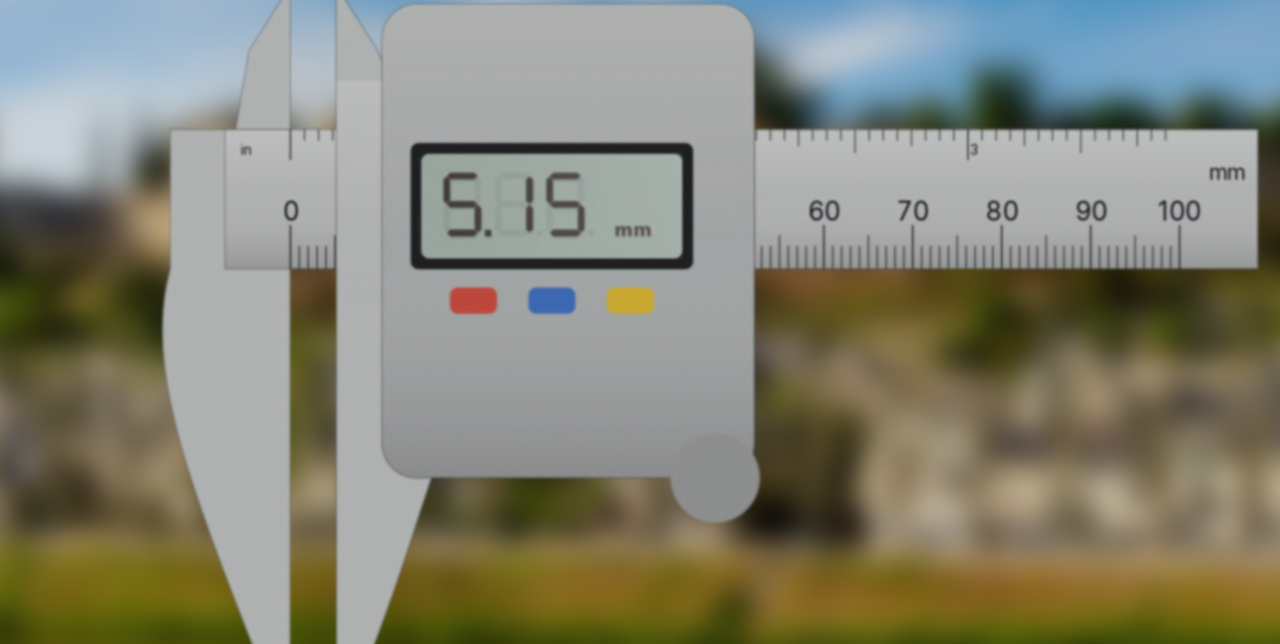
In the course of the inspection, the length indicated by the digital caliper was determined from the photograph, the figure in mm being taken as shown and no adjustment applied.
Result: 5.15 mm
